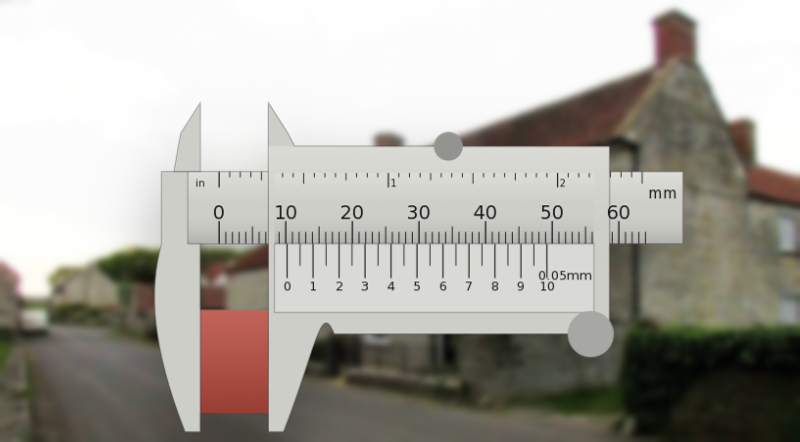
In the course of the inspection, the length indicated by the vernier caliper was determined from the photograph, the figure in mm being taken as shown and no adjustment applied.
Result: 10.2 mm
